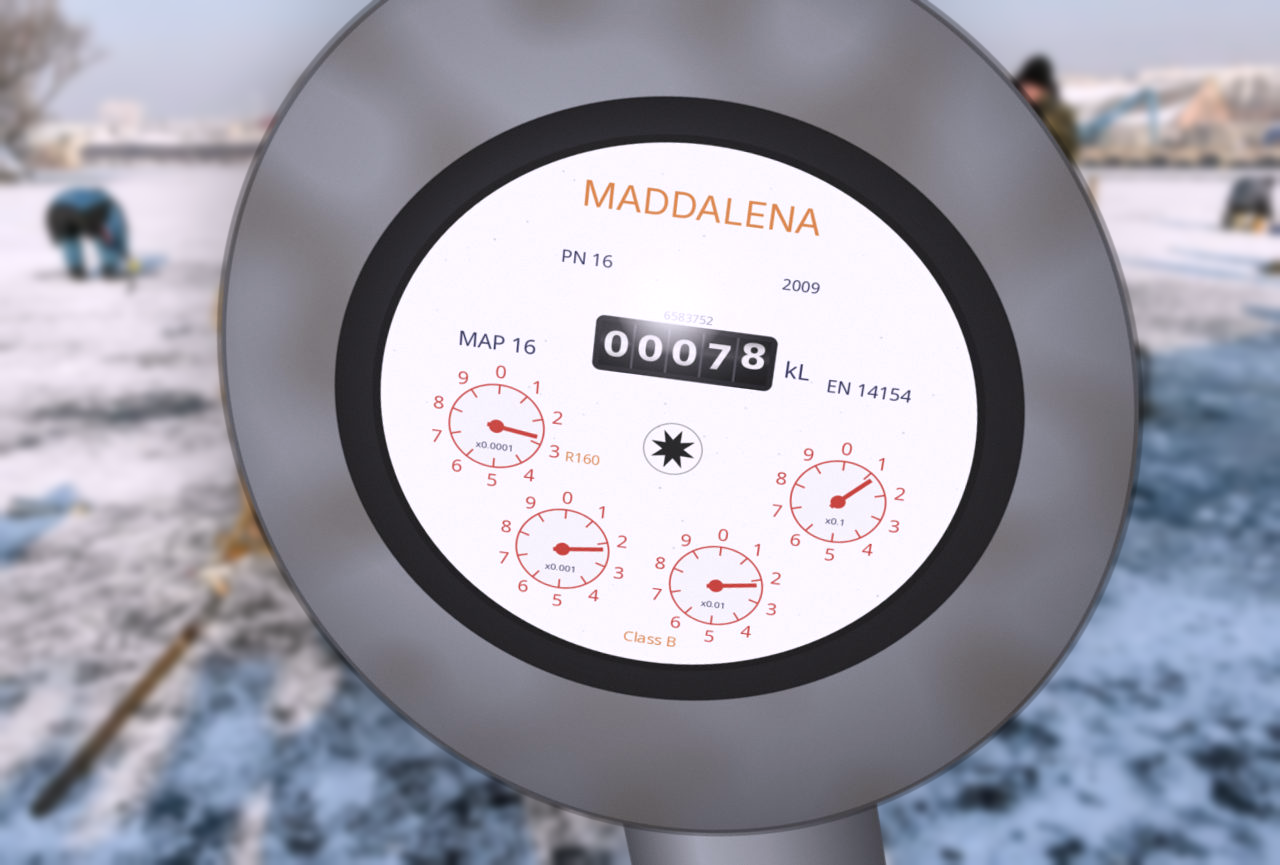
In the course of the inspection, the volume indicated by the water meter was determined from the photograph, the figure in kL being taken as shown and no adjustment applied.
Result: 78.1222 kL
